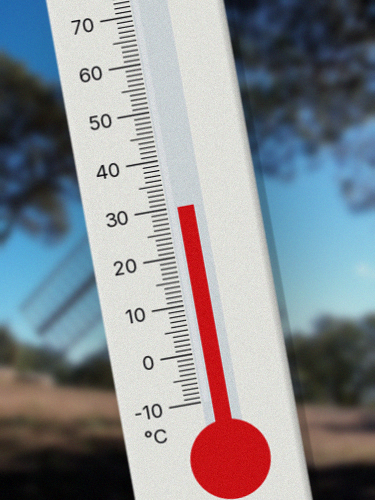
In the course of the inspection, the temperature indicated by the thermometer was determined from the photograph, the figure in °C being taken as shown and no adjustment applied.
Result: 30 °C
